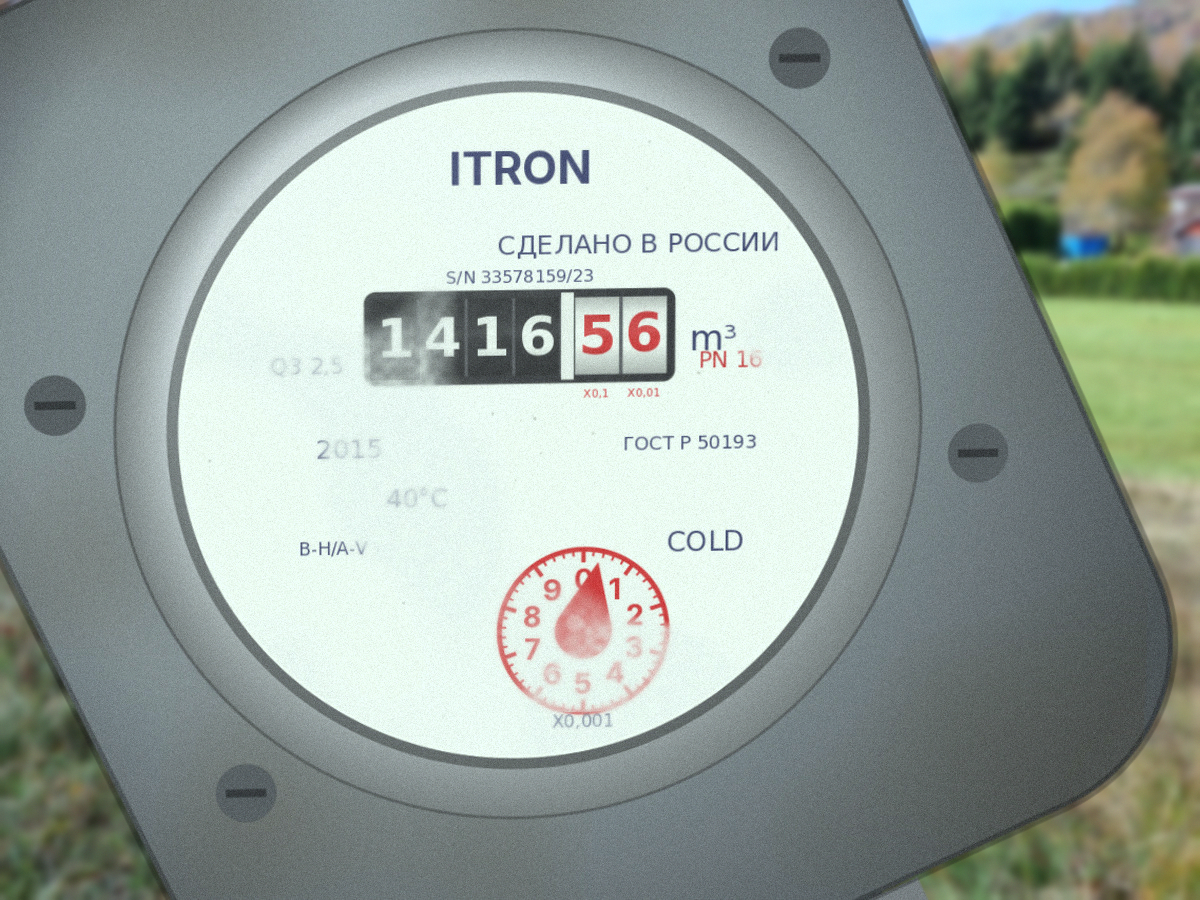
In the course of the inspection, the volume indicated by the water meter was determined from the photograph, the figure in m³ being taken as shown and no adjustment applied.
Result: 1416.560 m³
